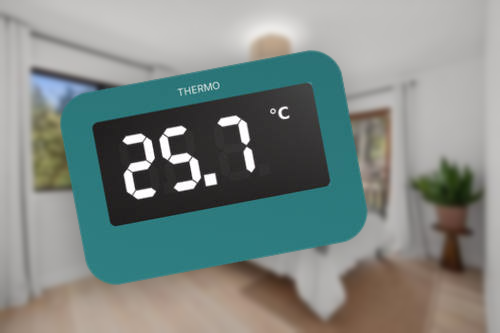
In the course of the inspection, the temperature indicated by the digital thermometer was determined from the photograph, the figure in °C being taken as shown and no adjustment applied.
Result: 25.7 °C
